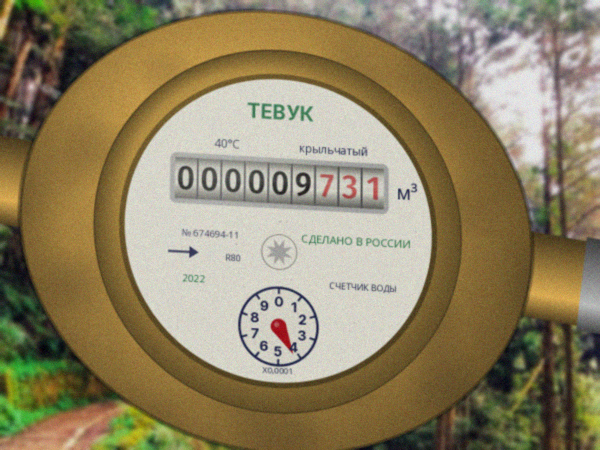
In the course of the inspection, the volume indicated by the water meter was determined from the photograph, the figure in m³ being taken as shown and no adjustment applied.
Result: 9.7314 m³
